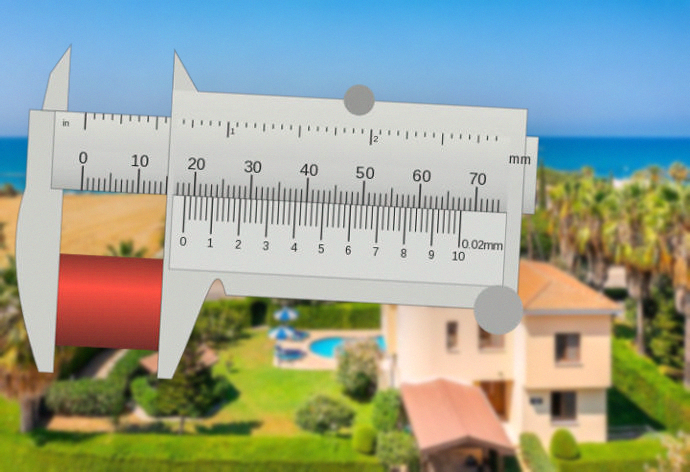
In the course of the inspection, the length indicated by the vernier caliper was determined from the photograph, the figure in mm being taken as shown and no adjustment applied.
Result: 18.4 mm
